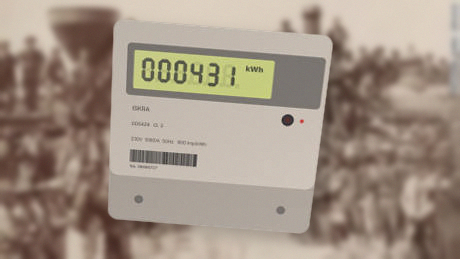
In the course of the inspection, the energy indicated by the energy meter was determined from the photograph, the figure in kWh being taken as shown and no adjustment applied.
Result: 431 kWh
